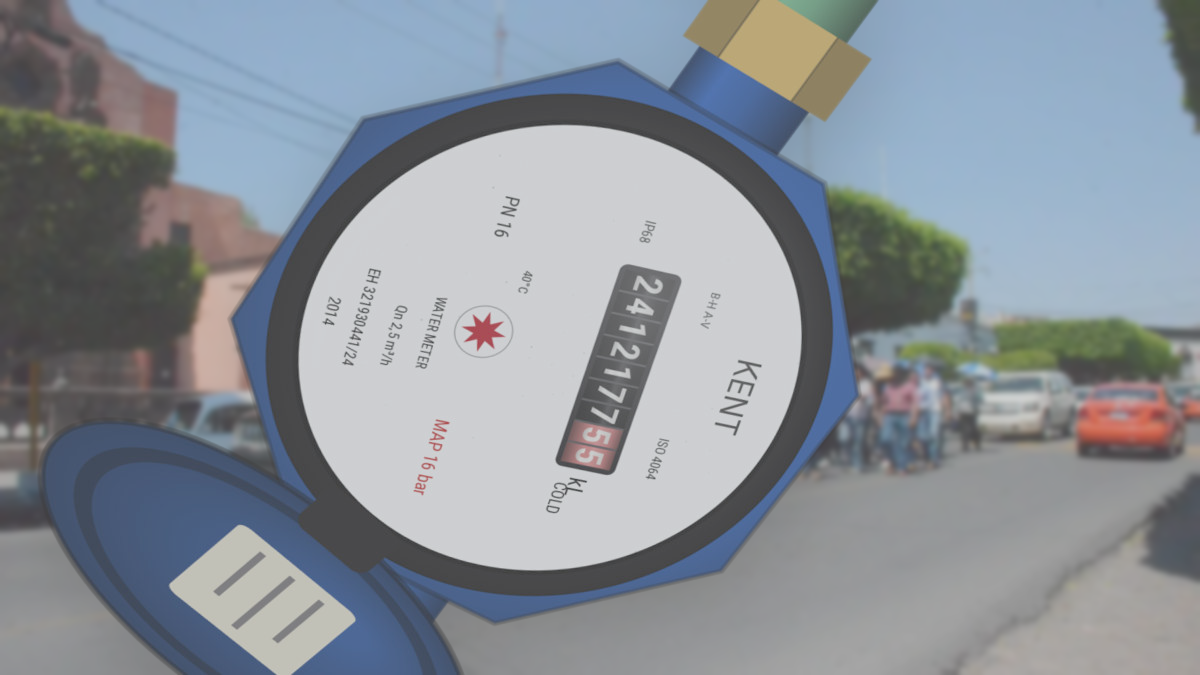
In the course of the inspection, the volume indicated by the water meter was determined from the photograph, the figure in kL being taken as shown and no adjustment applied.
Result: 2412177.55 kL
